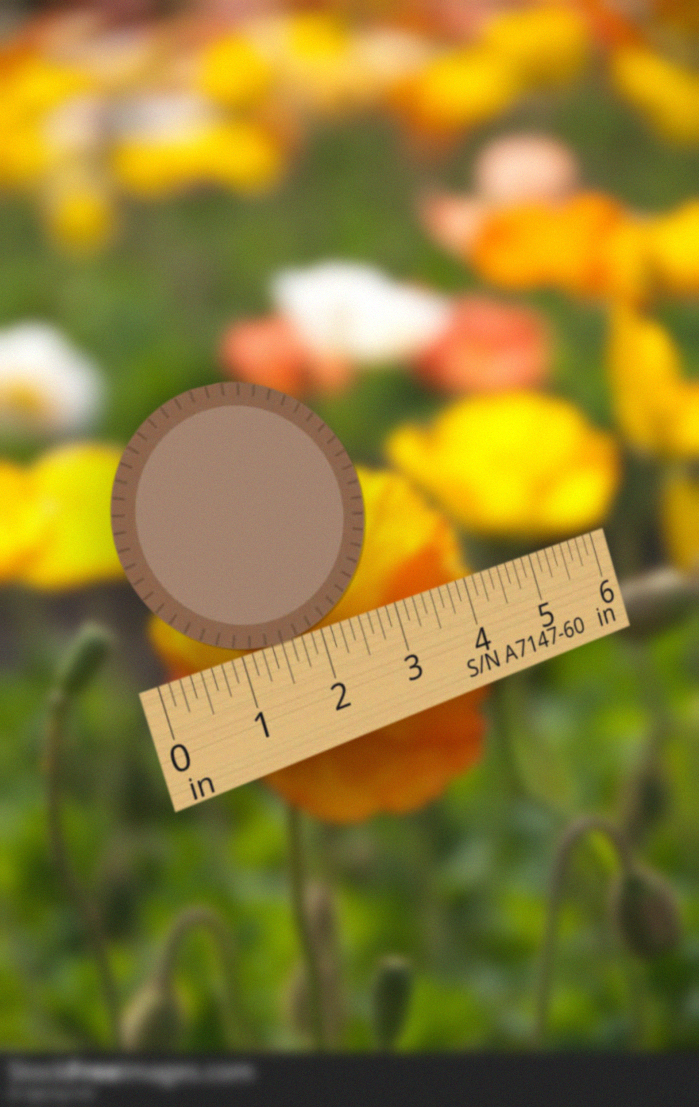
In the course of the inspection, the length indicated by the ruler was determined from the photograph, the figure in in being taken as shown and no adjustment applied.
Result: 3 in
